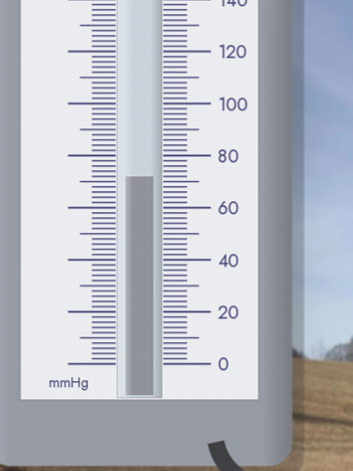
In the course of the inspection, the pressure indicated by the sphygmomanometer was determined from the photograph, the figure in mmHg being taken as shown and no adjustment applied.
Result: 72 mmHg
